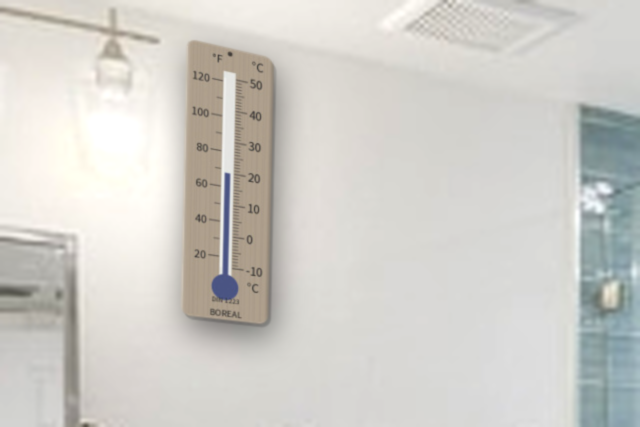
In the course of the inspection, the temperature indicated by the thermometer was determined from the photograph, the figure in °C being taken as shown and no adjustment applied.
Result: 20 °C
